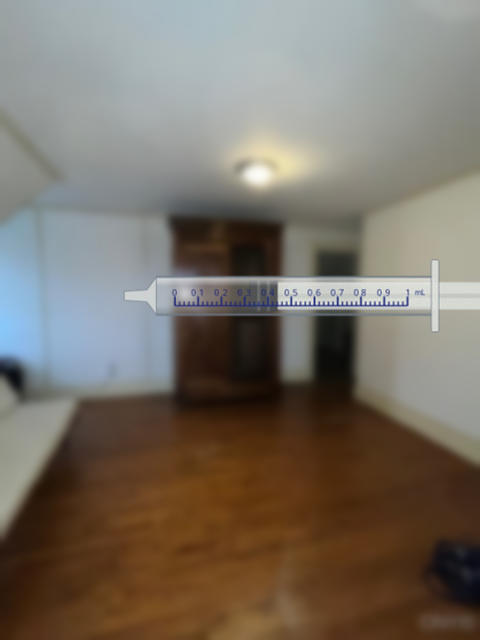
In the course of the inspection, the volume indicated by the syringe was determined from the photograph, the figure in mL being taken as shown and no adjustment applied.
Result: 0.32 mL
